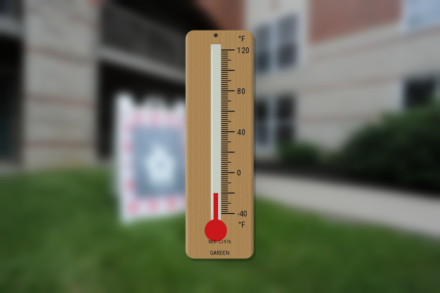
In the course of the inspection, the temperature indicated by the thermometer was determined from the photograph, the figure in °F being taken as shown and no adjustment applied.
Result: -20 °F
